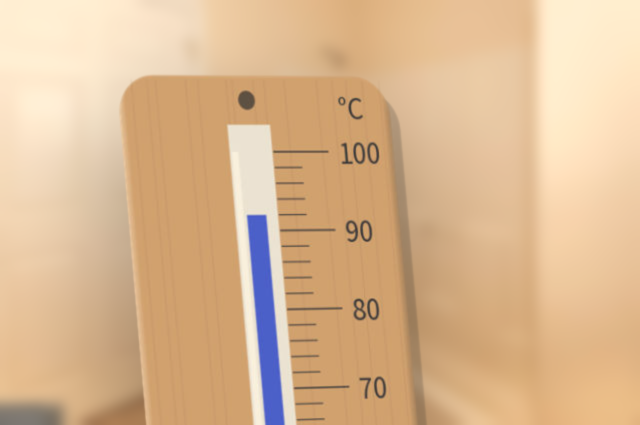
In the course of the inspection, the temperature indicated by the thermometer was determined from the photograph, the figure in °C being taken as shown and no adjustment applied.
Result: 92 °C
